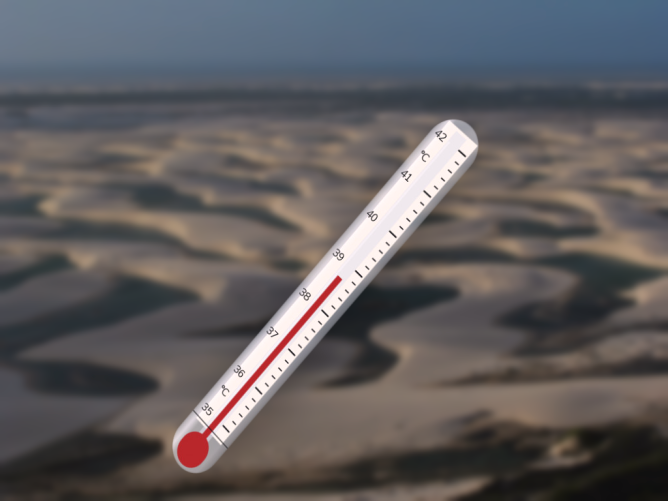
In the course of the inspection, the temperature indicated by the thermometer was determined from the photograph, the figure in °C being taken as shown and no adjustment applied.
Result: 38.7 °C
